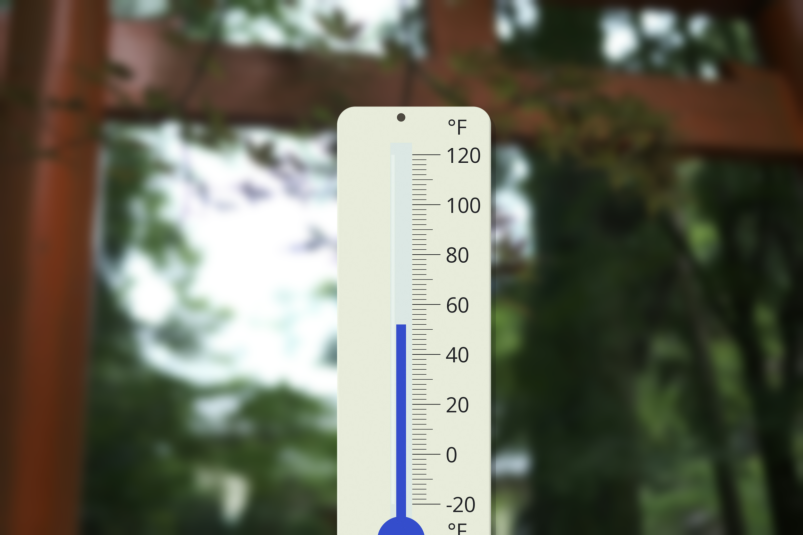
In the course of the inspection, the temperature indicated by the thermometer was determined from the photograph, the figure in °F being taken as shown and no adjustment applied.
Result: 52 °F
